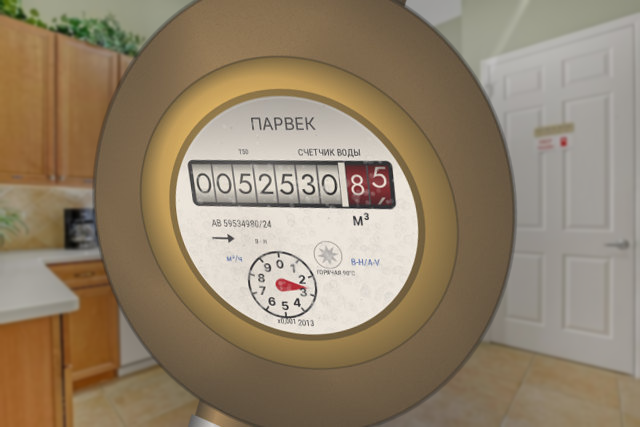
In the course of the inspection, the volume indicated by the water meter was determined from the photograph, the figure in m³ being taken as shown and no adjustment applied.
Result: 52530.852 m³
